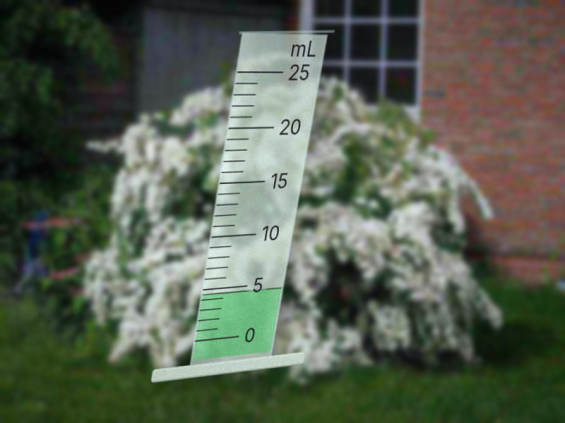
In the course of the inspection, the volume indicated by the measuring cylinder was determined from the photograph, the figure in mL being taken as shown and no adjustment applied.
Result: 4.5 mL
